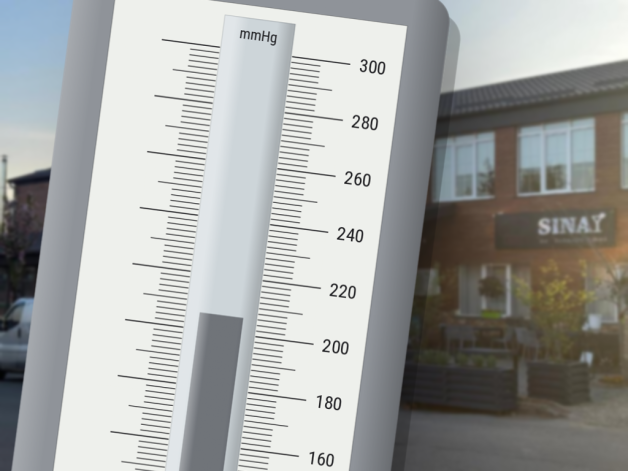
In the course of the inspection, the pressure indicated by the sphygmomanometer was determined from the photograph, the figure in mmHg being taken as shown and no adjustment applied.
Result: 206 mmHg
